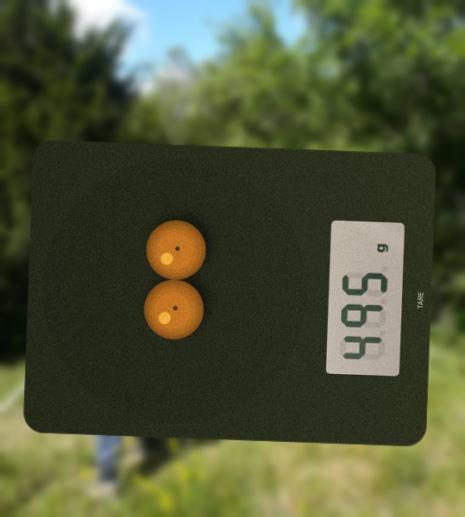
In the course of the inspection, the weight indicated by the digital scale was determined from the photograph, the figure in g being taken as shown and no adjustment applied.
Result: 495 g
